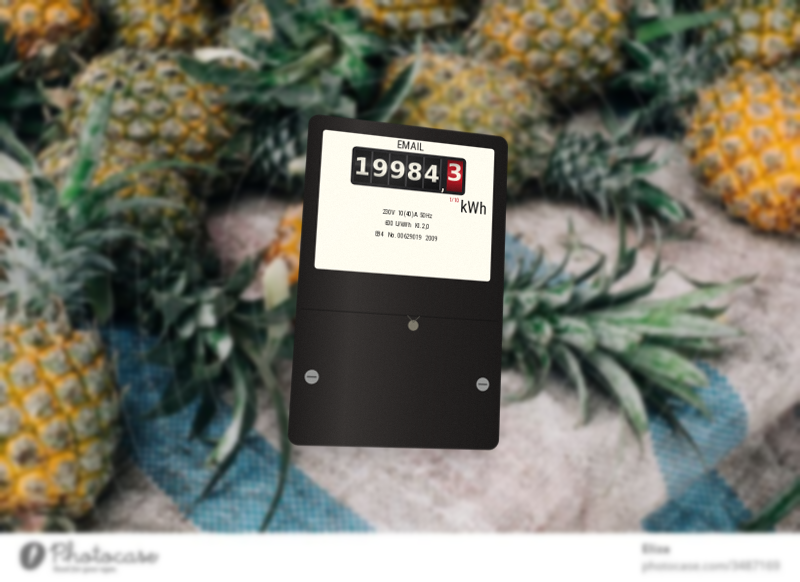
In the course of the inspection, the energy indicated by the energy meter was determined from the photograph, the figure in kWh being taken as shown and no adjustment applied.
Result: 19984.3 kWh
